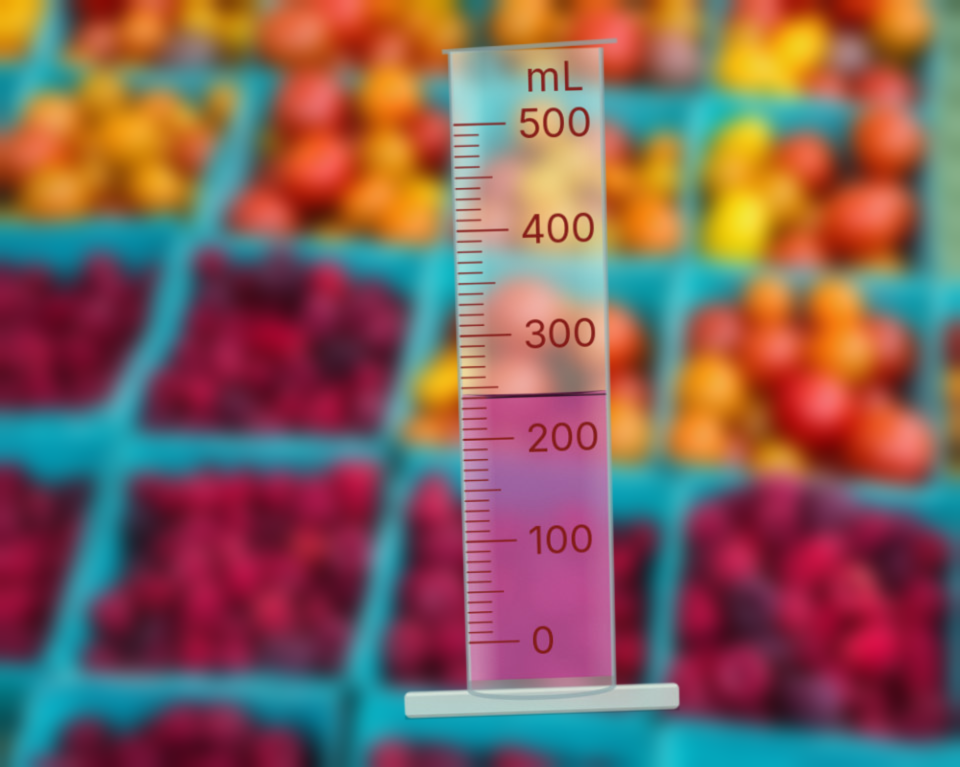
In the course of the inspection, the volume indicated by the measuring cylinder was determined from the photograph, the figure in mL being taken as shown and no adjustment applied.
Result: 240 mL
